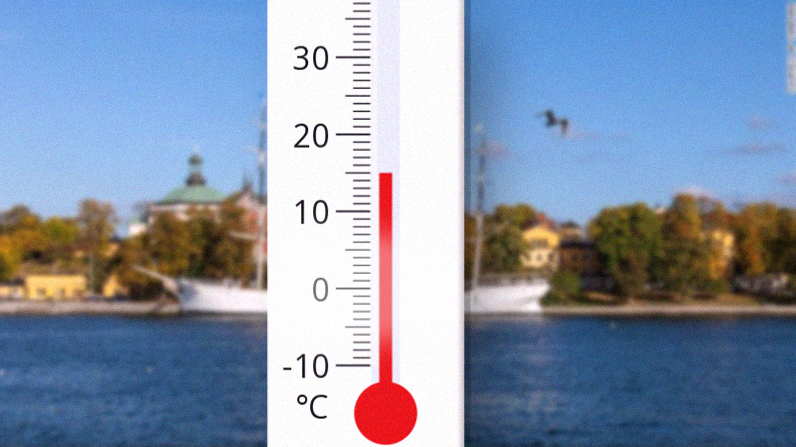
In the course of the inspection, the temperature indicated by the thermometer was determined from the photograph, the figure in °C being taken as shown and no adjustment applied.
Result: 15 °C
